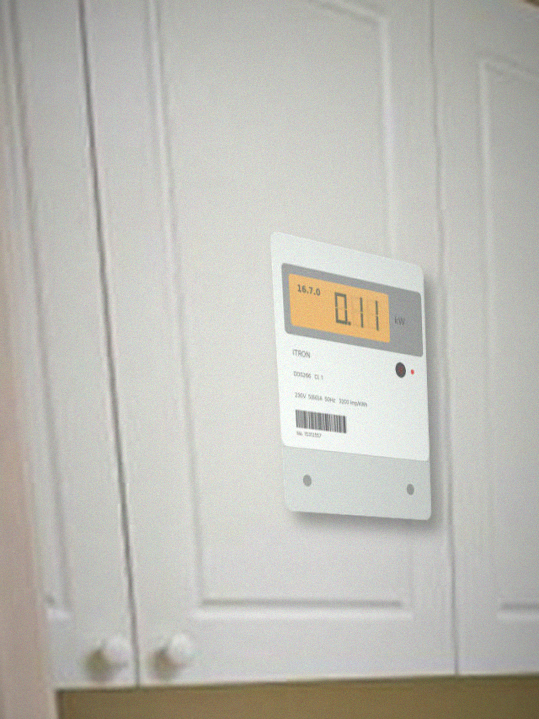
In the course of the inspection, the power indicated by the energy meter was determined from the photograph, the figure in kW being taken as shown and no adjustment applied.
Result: 0.11 kW
